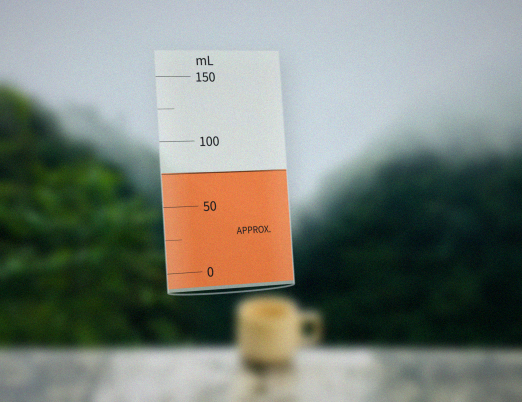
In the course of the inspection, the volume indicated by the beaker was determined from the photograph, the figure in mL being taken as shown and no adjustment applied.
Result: 75 mL
